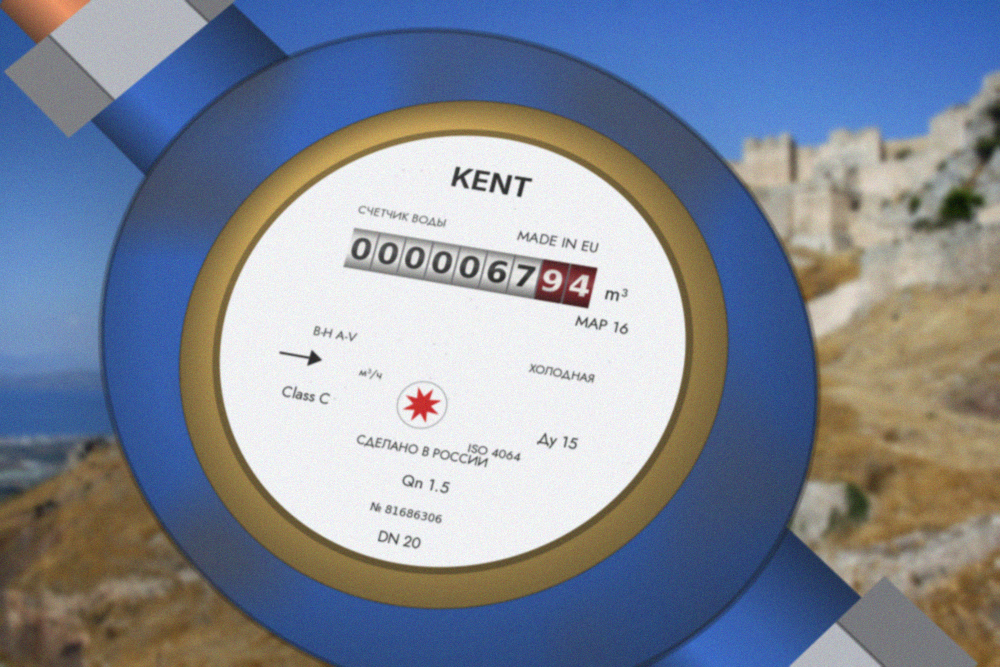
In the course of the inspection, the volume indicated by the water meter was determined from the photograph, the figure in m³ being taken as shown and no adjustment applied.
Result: 67.94 m³
